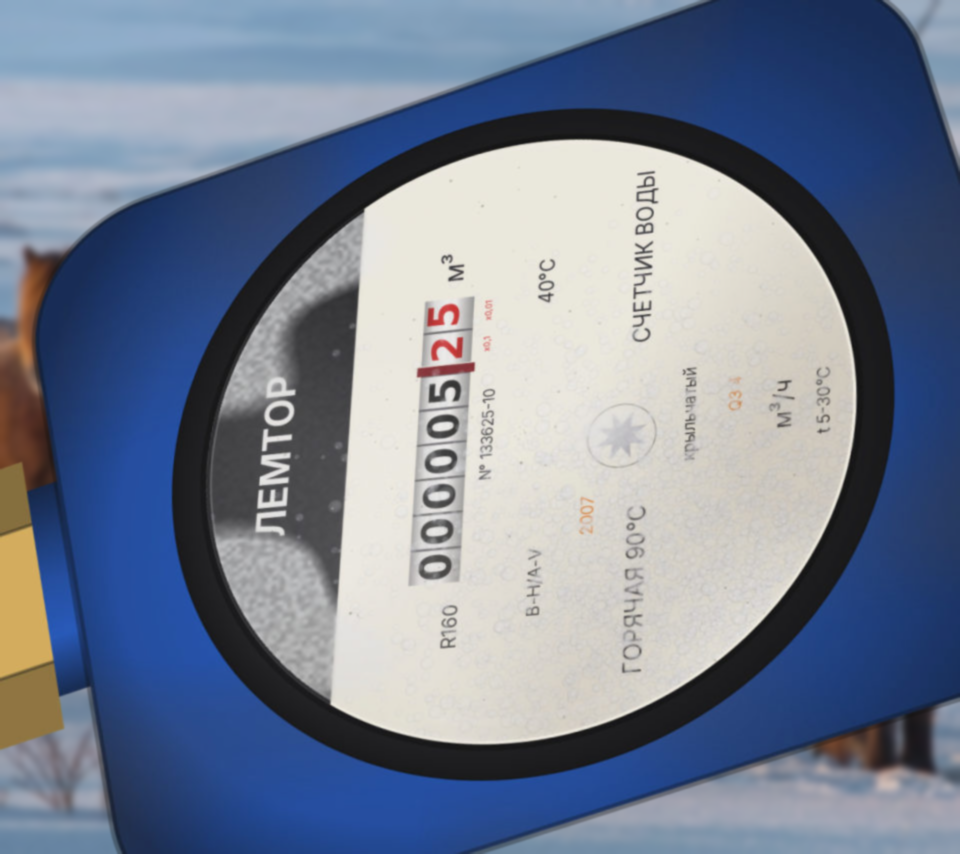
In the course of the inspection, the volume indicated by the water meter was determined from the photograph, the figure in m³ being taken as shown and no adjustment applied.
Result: 5.25 m³
